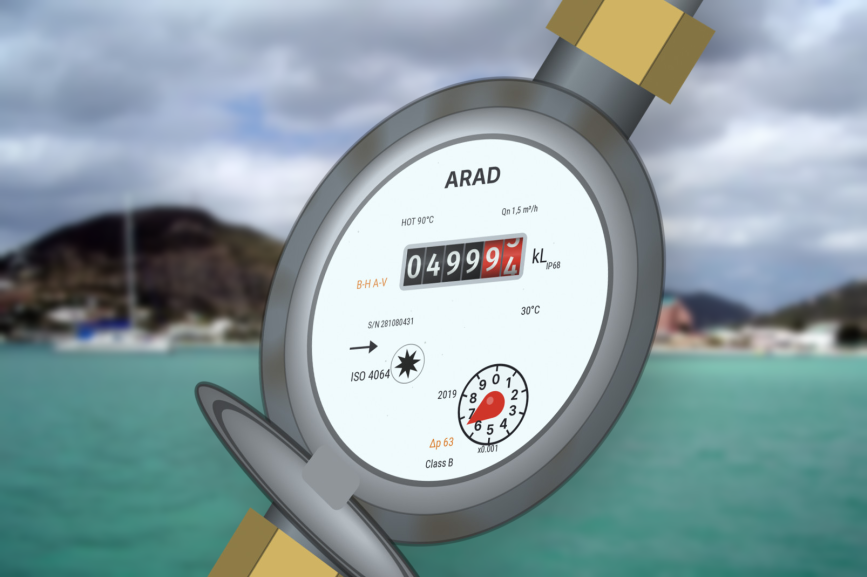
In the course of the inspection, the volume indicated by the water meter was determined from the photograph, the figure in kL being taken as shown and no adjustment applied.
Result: 499.936 kL
